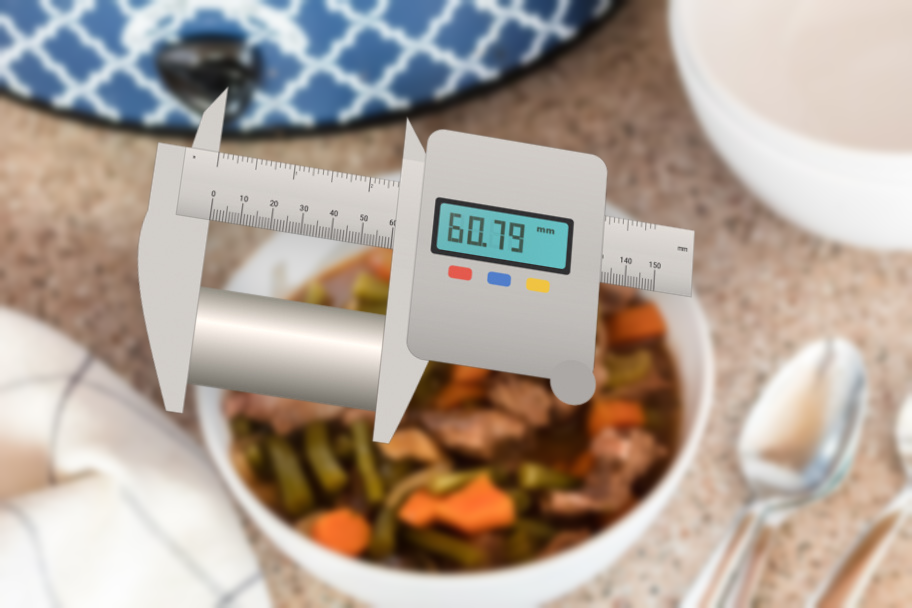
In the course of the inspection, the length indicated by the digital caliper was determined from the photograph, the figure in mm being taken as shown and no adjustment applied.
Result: 60.79 mm
